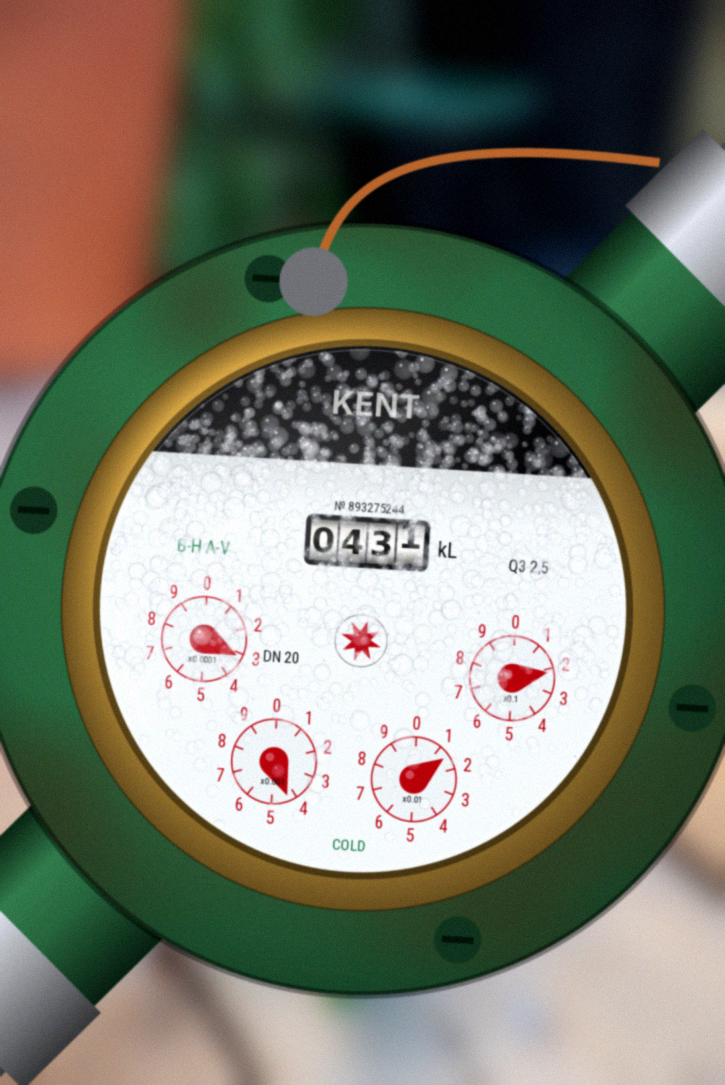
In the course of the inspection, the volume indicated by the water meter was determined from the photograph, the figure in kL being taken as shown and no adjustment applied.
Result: 431.2143 kL
